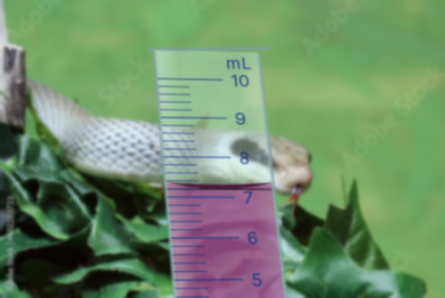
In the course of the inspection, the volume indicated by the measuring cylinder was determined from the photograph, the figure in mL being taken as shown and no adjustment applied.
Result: 7.2 mL
